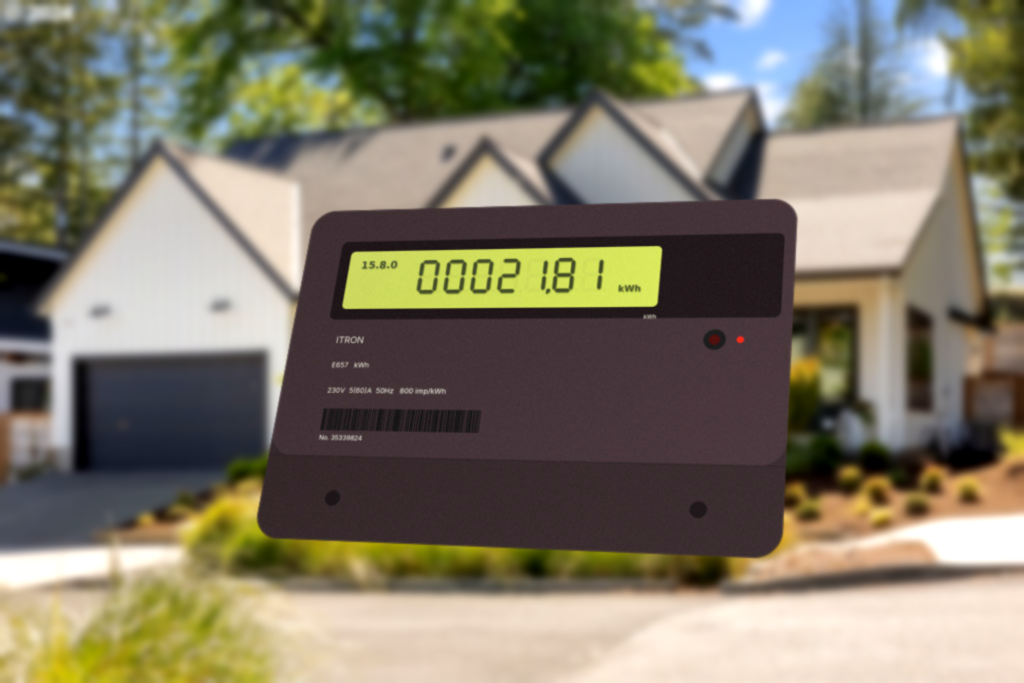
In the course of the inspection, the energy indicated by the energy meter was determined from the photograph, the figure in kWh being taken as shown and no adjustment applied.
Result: 21.81 kWh
